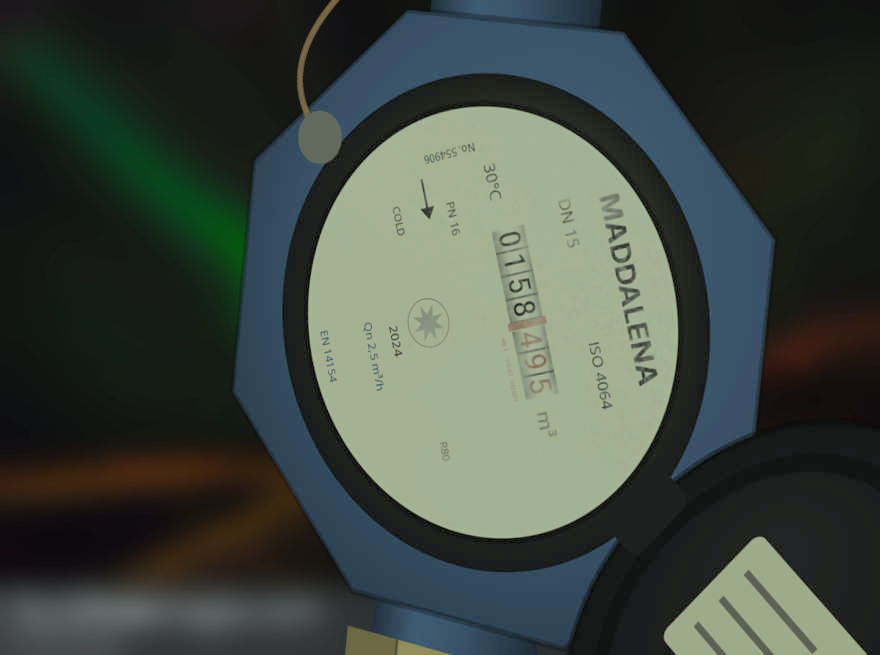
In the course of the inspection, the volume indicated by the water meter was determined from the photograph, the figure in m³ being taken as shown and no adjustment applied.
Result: 158.495 m³
